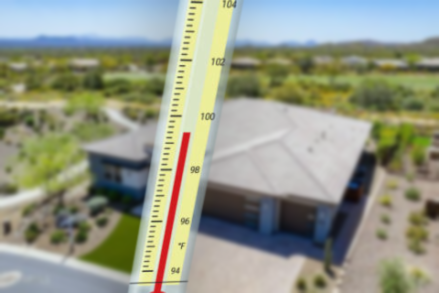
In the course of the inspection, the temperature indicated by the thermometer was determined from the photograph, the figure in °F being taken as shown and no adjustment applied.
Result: 99.4 °F
